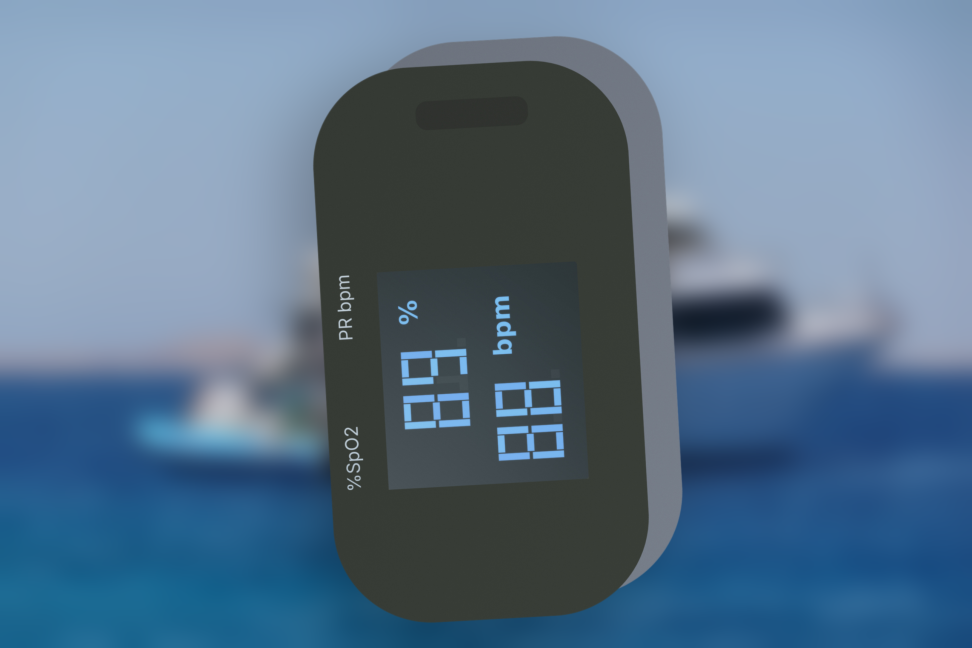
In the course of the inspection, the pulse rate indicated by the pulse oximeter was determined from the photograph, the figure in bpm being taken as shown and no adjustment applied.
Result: 88 bpm
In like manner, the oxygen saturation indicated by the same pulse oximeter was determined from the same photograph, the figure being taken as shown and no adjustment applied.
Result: 89 %
